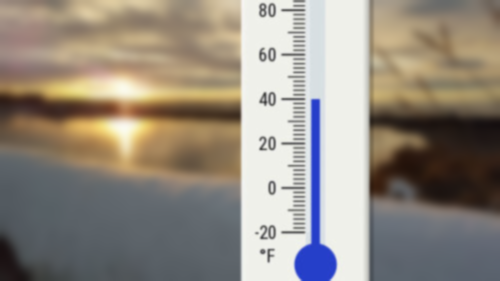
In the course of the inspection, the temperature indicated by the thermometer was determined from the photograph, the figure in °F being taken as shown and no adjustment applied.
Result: 40 °F
